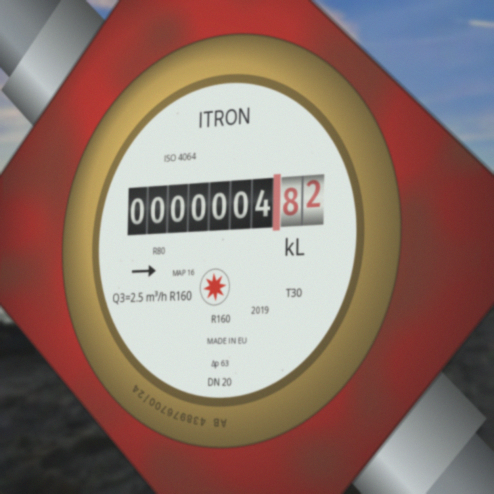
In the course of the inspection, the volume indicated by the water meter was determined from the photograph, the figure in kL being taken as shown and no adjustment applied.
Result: 4.82 kL
